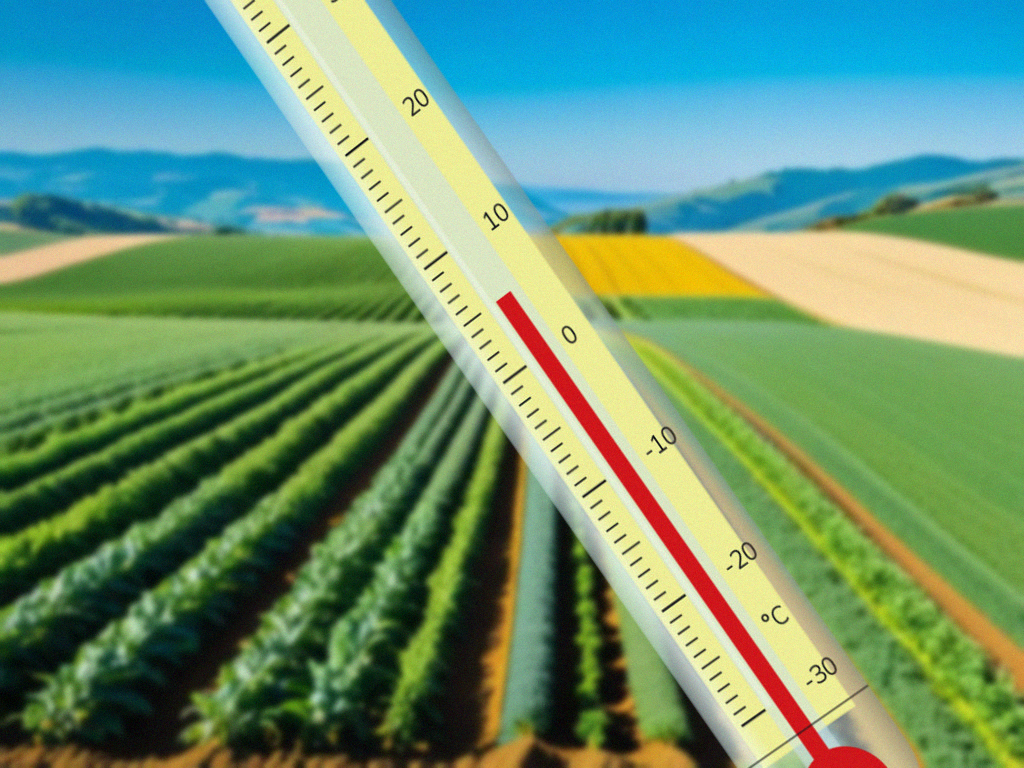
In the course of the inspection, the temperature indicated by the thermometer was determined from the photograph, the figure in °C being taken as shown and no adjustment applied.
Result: 5 °C
